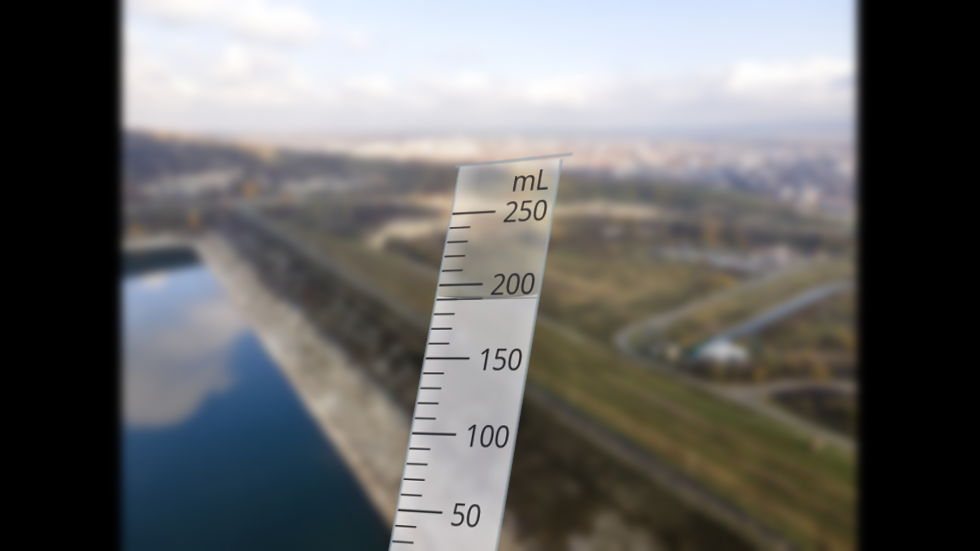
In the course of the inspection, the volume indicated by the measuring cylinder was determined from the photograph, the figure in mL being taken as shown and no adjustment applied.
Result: 190 mL
